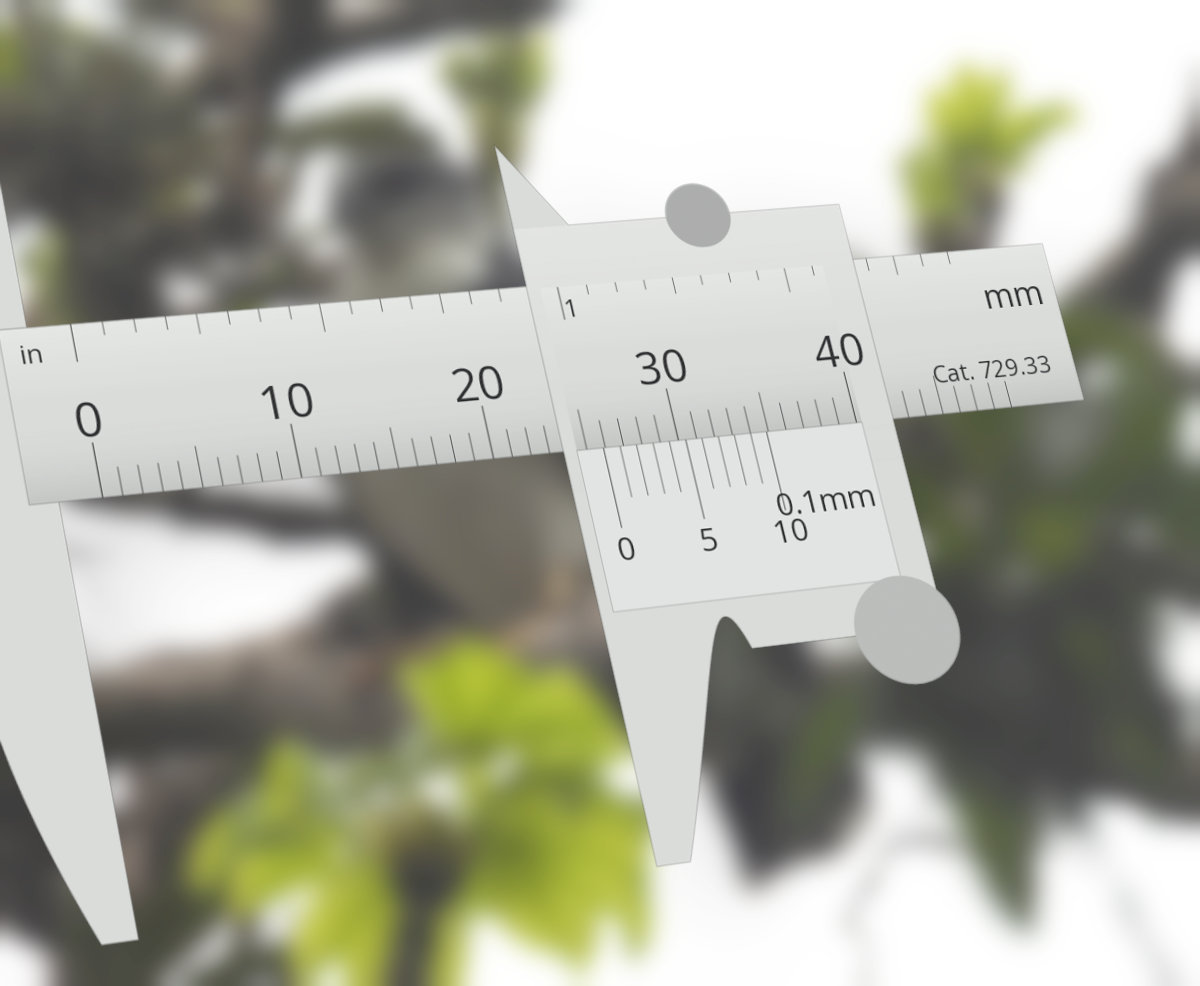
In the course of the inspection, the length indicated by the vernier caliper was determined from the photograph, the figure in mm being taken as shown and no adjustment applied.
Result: 25.9 mm
